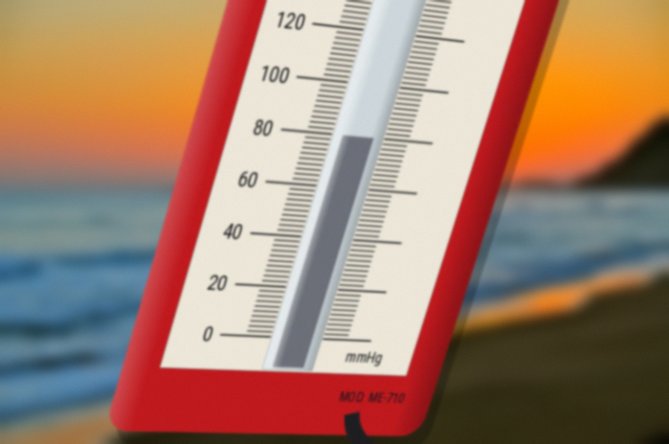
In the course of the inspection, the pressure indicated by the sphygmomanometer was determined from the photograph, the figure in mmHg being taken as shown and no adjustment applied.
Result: 80 mmHg
